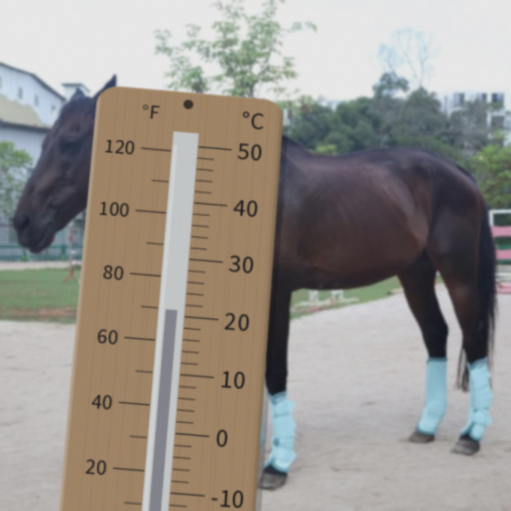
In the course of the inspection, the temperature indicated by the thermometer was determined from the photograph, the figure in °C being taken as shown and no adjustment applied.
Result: 21 °C
